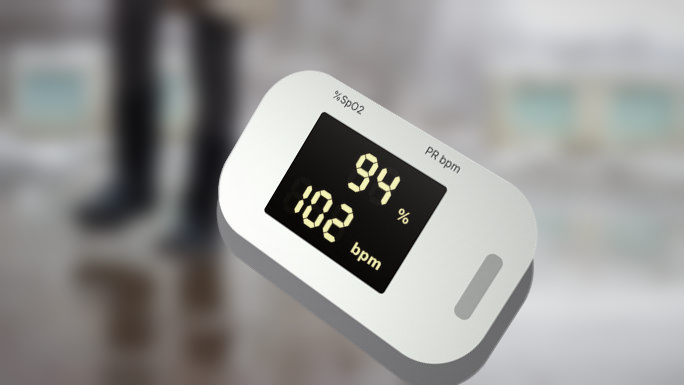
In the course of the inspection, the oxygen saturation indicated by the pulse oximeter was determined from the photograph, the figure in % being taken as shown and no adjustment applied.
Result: 94 %
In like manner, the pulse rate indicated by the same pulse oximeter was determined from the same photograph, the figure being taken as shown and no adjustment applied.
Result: 102 bpm
